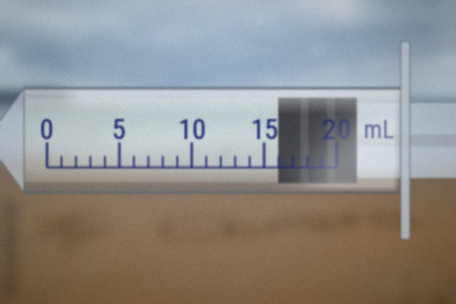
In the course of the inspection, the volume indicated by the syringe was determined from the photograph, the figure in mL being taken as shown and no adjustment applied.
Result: 16 mL
